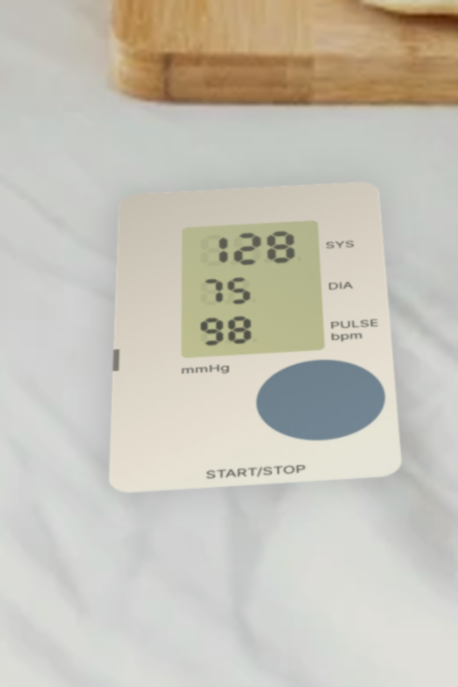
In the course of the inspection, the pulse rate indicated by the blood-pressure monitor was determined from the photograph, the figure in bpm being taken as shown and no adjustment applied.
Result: 98 bpm
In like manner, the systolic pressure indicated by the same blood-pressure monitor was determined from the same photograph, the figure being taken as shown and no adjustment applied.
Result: 128 mmHg
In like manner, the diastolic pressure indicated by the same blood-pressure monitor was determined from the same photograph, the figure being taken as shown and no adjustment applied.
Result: 75 mmHg
